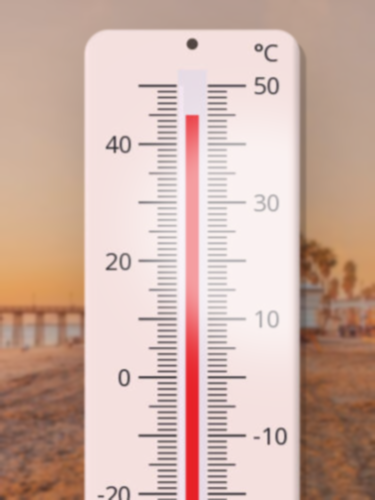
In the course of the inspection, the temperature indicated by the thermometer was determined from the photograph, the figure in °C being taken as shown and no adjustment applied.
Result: 45 °C
